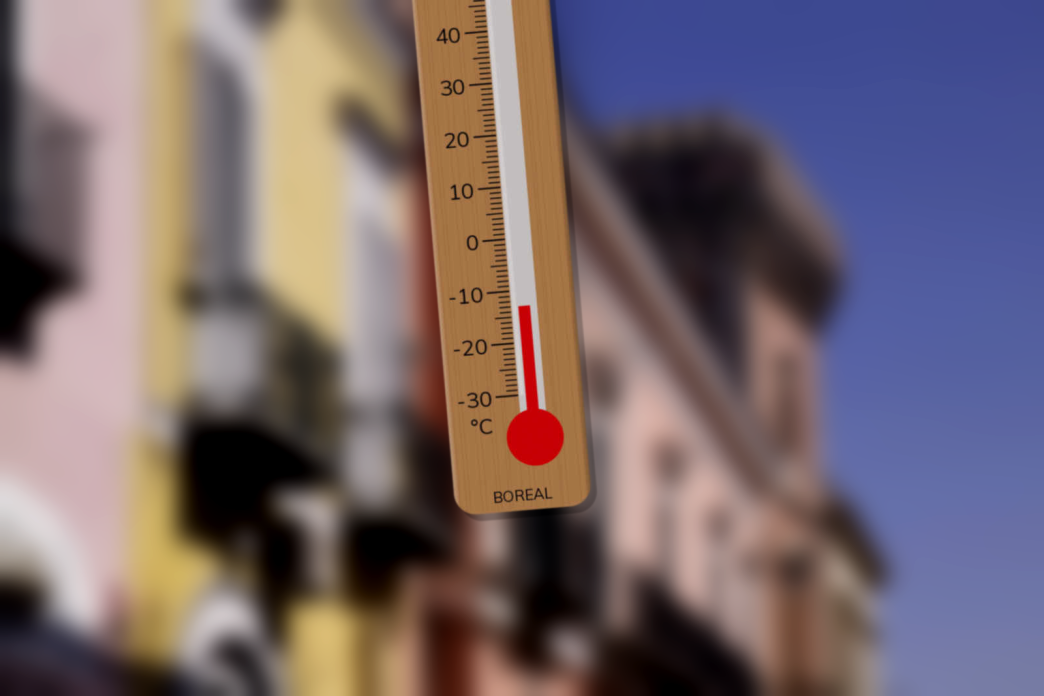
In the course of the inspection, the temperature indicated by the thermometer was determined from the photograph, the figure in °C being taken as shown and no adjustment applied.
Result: -13 °C
